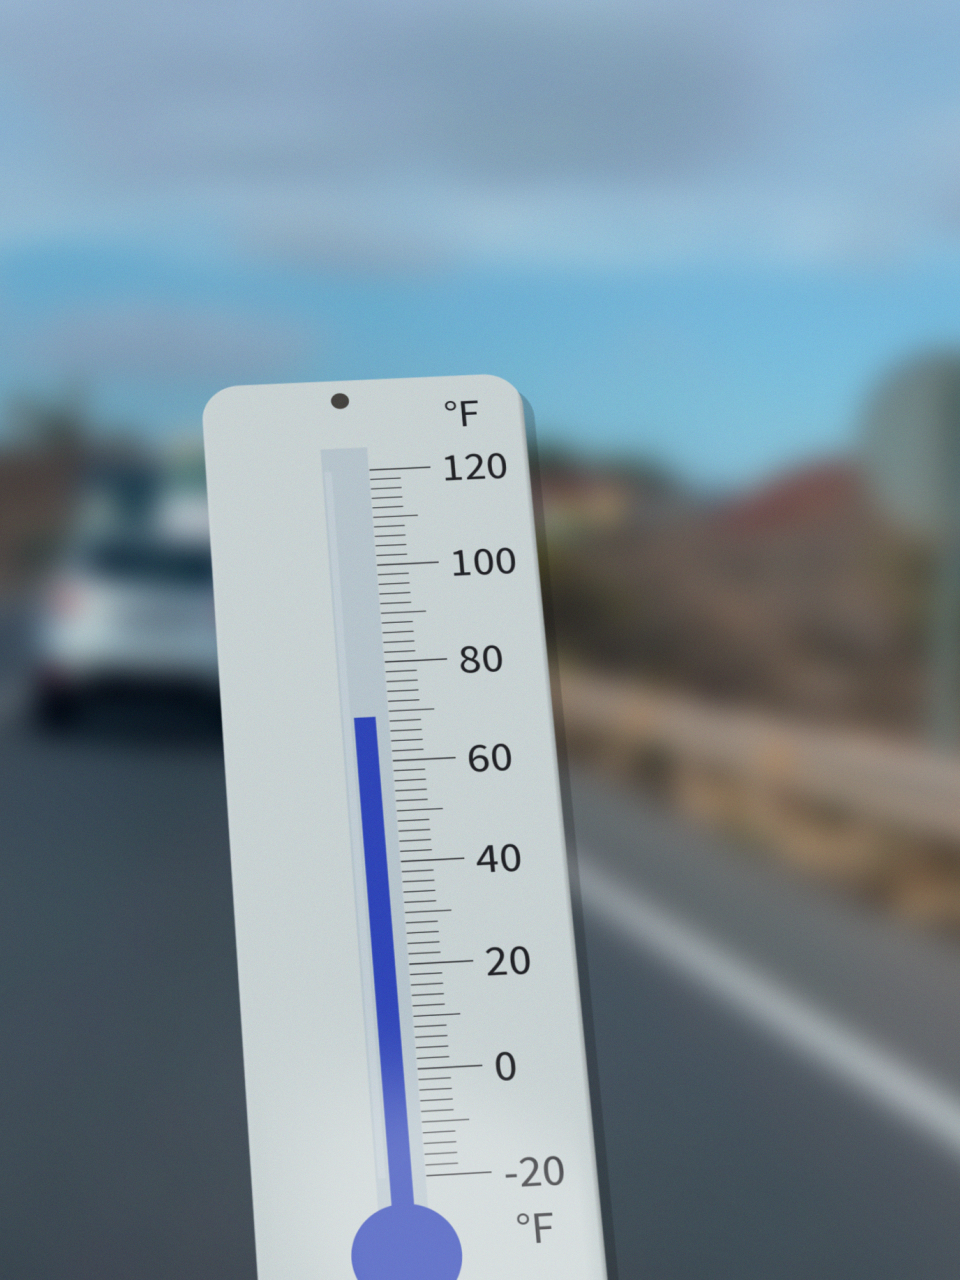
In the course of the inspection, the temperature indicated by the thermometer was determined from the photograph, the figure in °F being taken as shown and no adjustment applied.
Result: 69 °F
